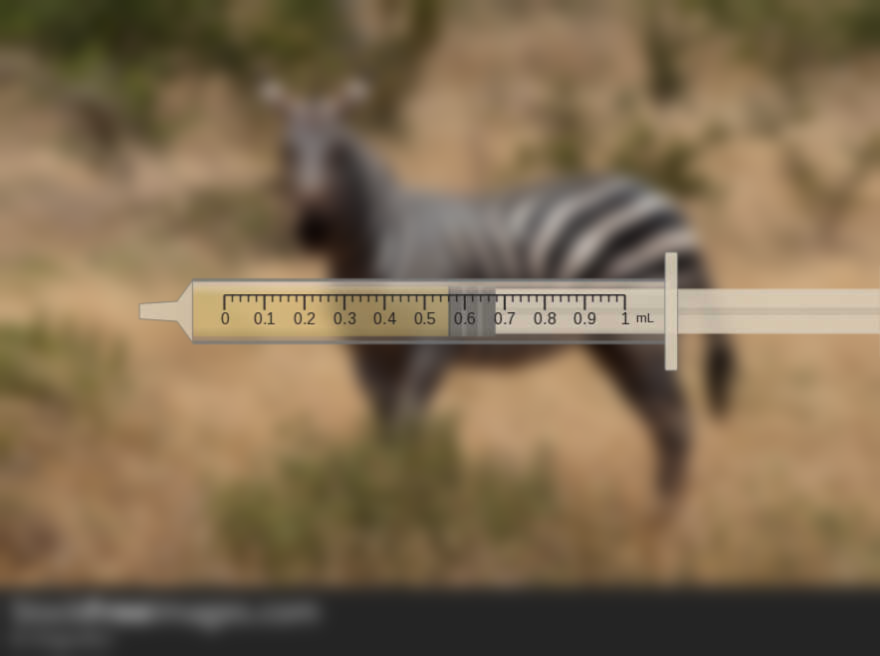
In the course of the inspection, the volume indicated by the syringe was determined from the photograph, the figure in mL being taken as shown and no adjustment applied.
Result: 0.56 mL
